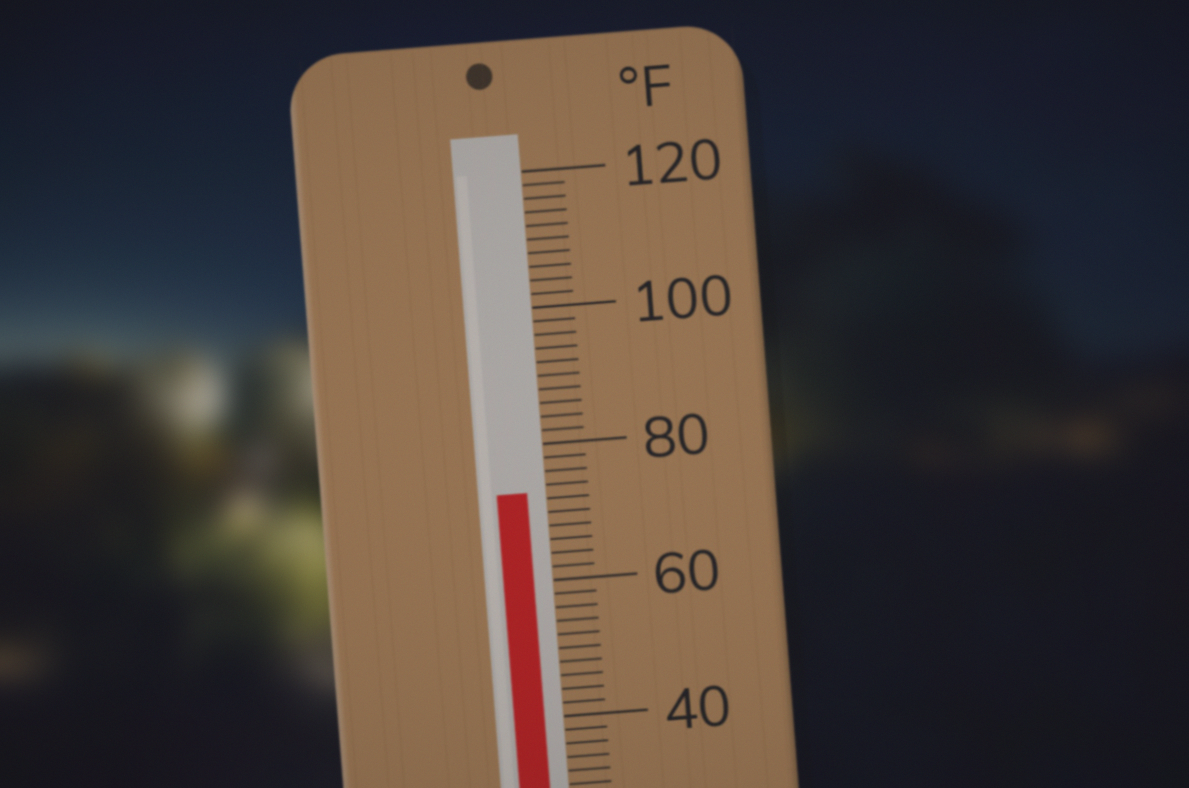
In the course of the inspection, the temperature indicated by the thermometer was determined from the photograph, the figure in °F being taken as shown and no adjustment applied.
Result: 73 °F
